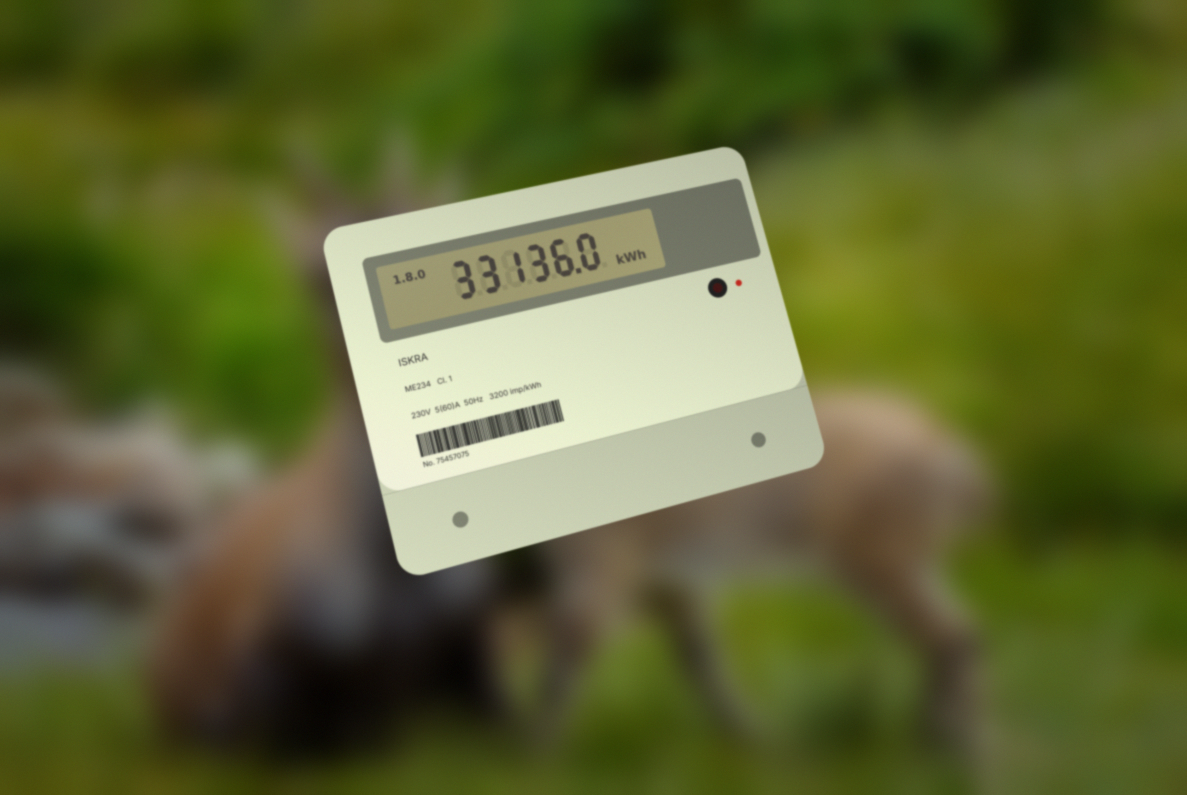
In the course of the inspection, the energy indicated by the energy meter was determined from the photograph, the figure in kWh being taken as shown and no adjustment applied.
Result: 33136.0 kWh
